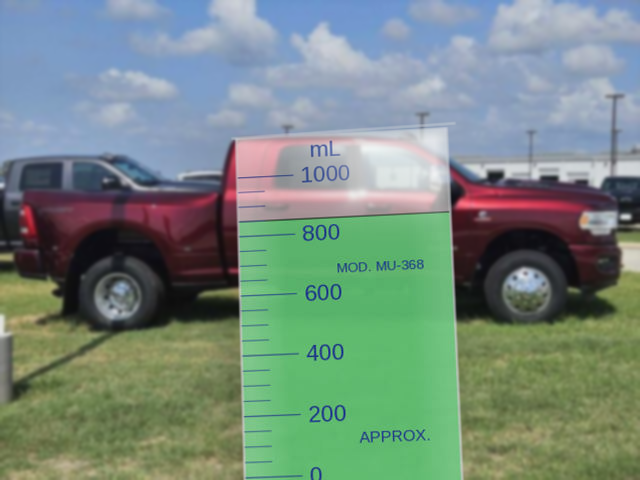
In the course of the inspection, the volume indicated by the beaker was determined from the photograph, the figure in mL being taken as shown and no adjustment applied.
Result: 850 mL
